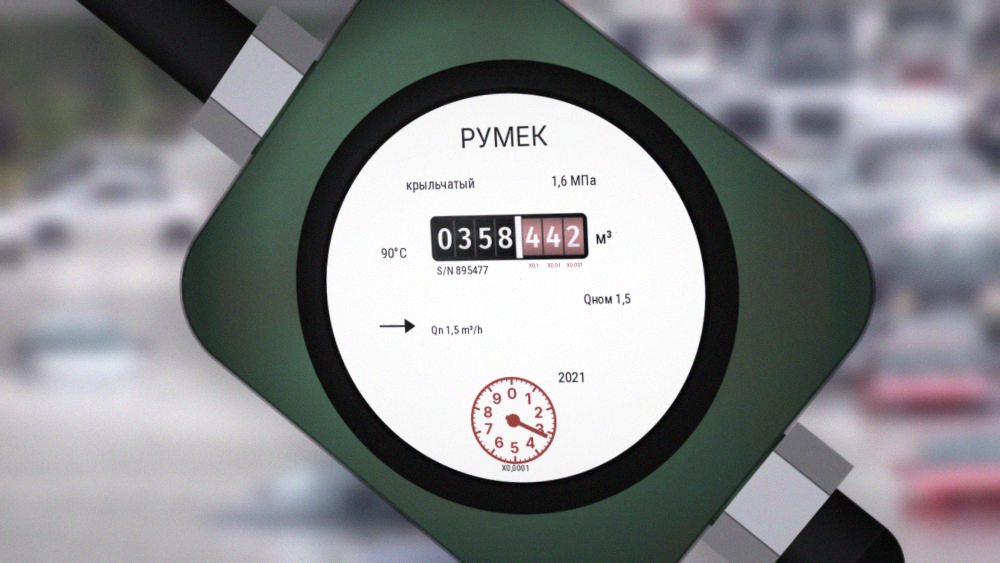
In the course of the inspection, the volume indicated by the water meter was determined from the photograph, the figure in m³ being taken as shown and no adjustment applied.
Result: 358.4423 m³
